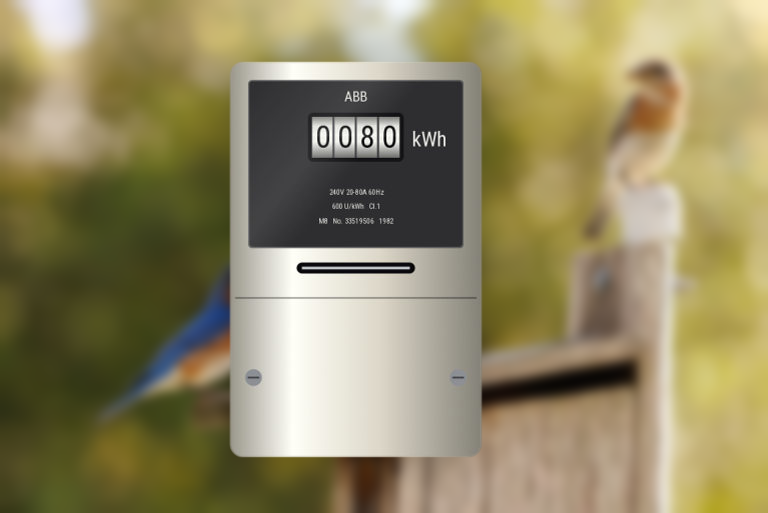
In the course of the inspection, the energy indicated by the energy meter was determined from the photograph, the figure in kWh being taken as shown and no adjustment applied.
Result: 80 kWh
